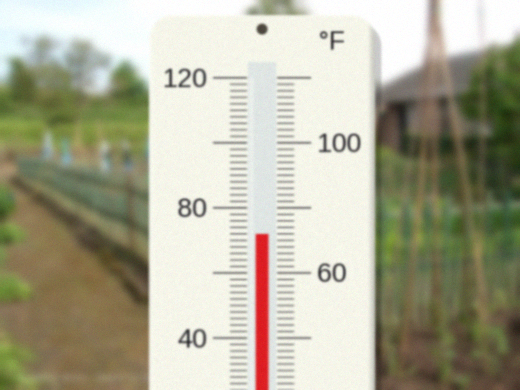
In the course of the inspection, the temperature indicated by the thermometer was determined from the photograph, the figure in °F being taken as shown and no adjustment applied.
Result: 72 °F
